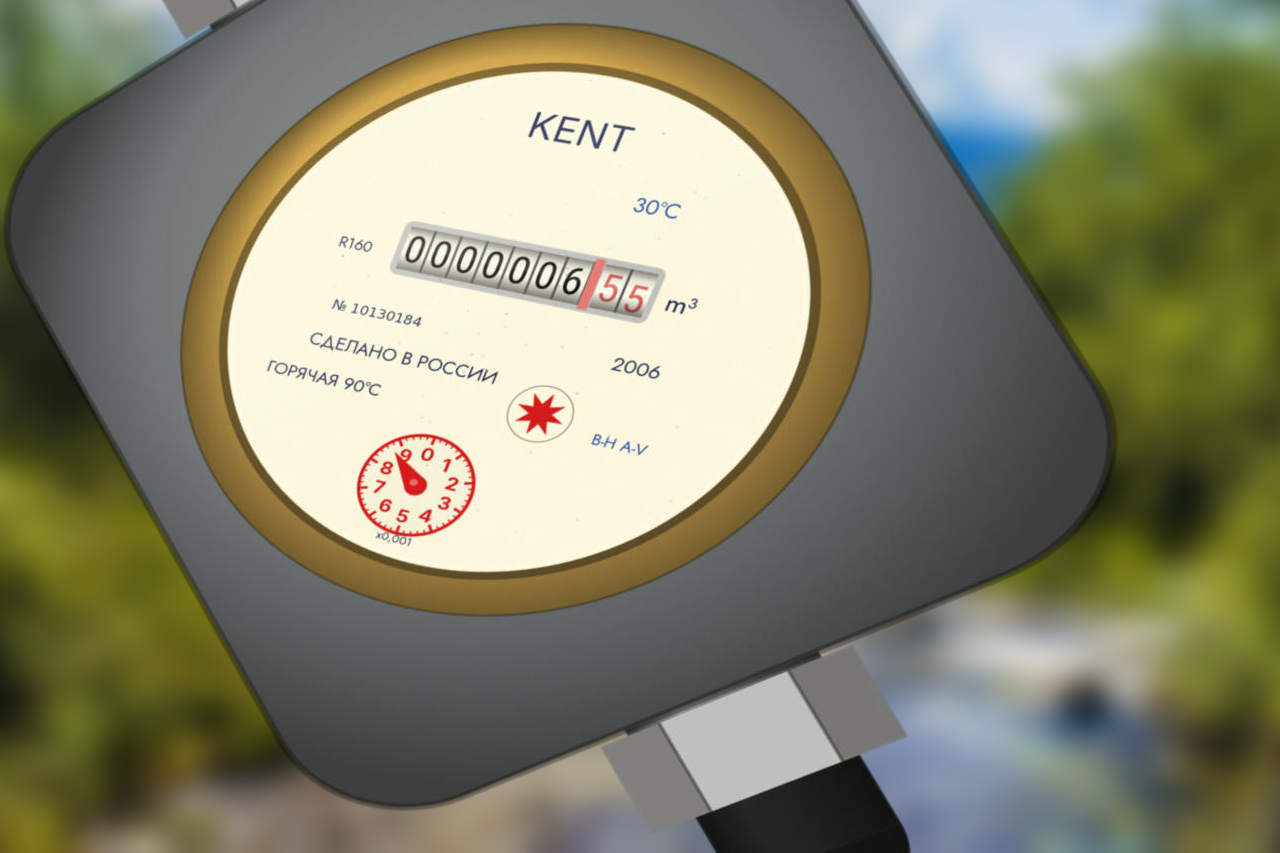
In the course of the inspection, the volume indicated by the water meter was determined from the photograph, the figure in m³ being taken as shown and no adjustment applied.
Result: 6.548 m³
